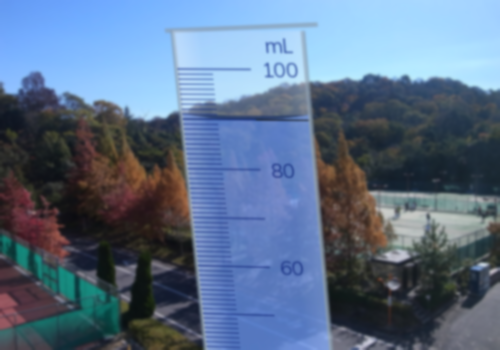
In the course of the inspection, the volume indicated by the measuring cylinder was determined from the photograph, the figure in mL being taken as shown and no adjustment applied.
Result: 90 mL
